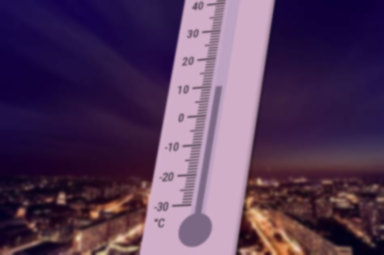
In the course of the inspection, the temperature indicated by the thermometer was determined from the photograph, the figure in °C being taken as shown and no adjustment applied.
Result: 10 °C
